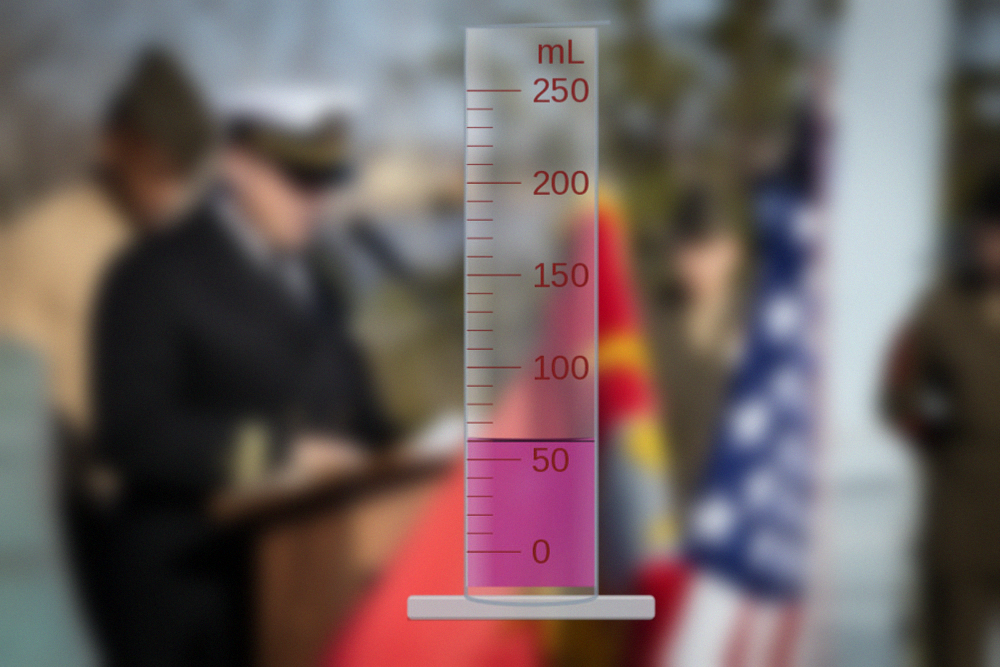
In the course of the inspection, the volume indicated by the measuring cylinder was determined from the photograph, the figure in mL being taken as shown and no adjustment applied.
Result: 60 mL
